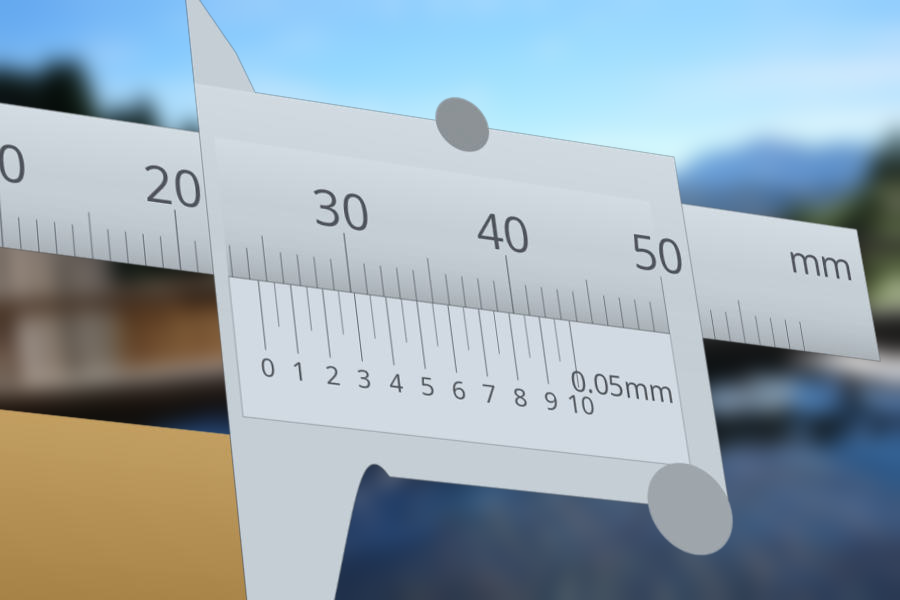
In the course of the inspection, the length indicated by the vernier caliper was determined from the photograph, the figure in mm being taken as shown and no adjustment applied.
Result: 24.5 mm
